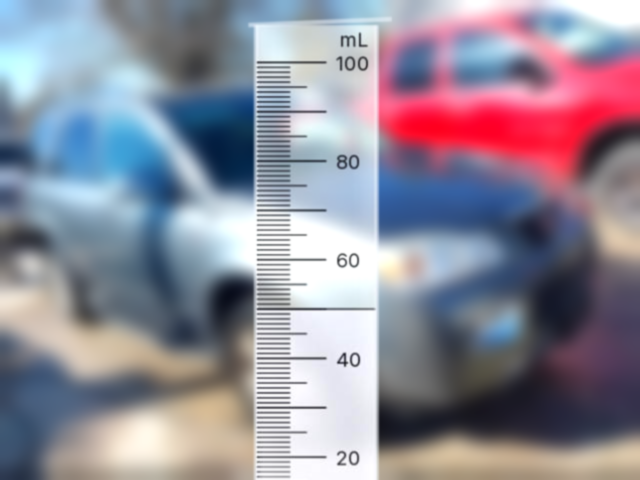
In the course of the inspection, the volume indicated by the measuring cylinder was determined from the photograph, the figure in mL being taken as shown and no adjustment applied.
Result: 50 mL
